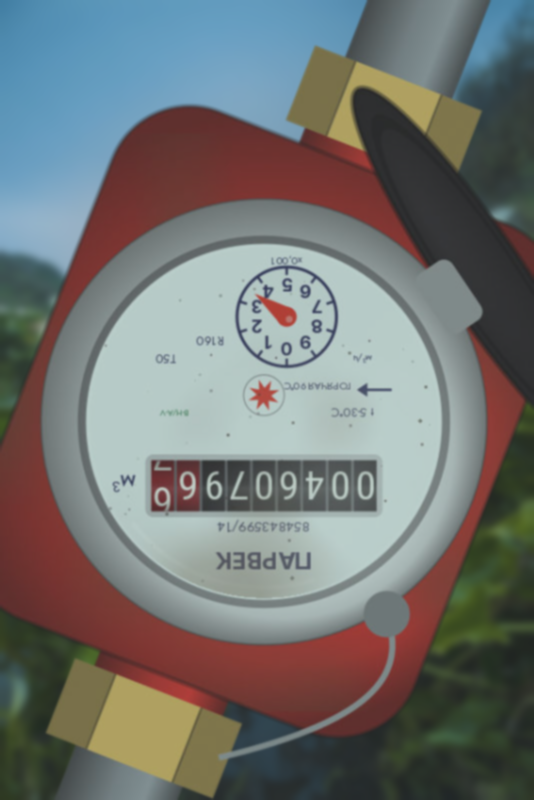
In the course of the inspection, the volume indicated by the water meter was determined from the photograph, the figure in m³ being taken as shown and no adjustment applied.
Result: 46079.663 m³
